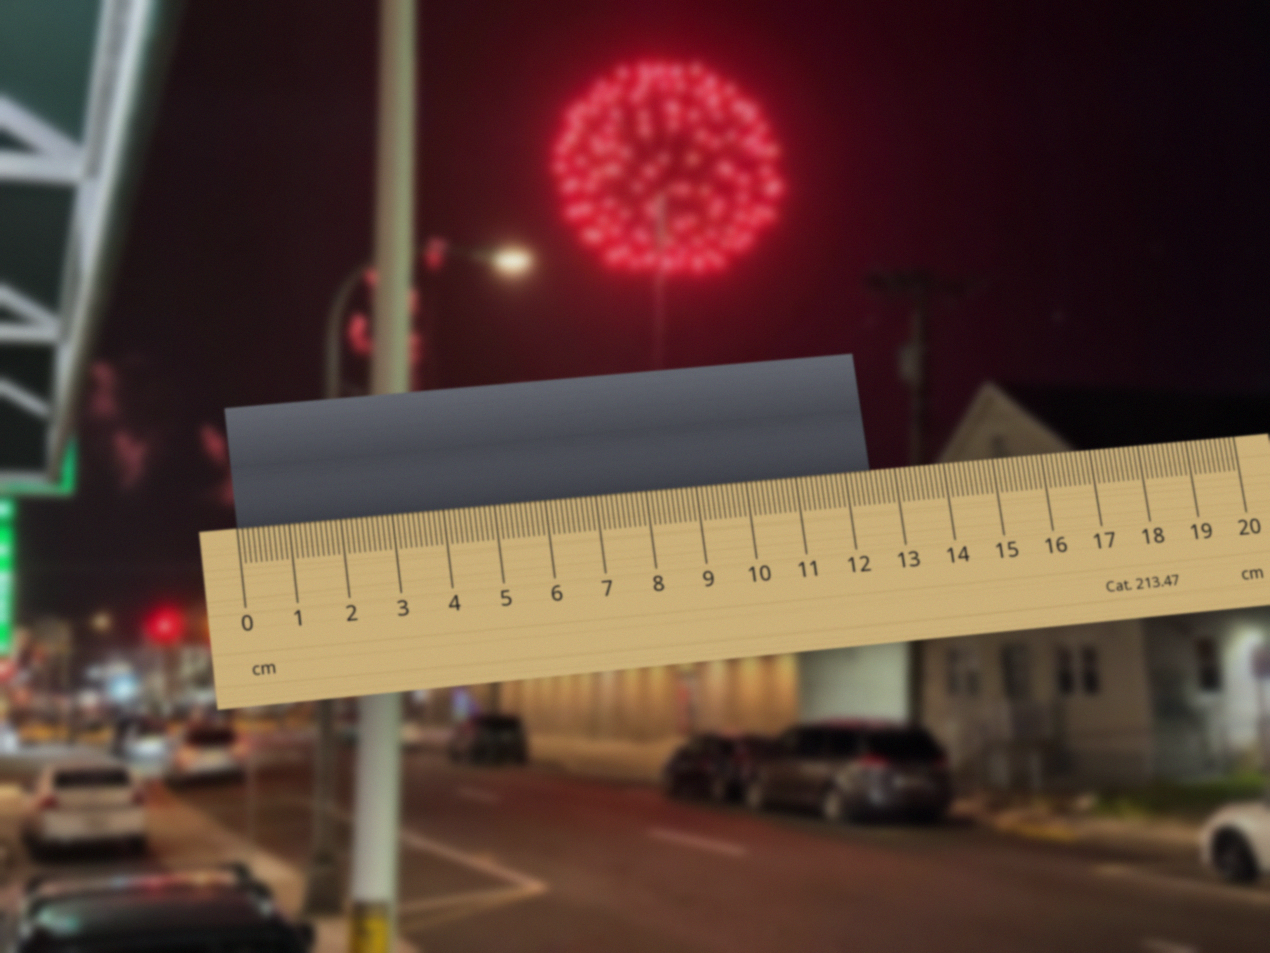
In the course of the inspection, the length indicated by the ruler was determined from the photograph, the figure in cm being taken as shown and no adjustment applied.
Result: 12.5 cm
